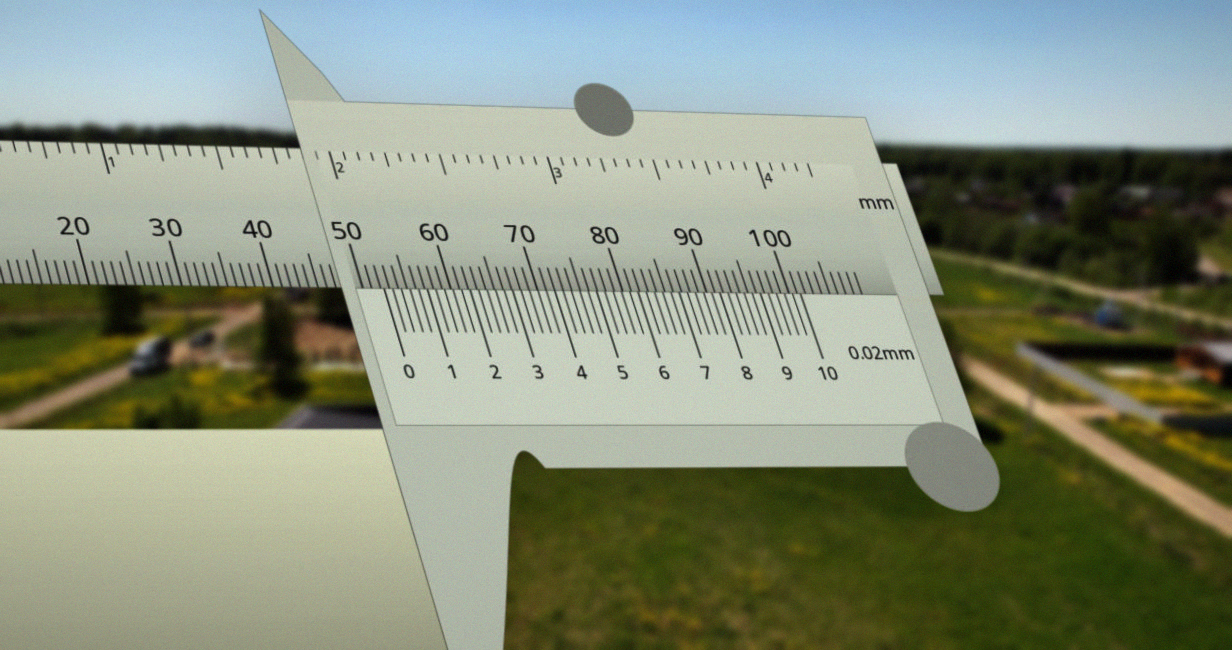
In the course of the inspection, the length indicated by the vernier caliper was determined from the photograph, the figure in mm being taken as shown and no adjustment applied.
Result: 52.4 mm
